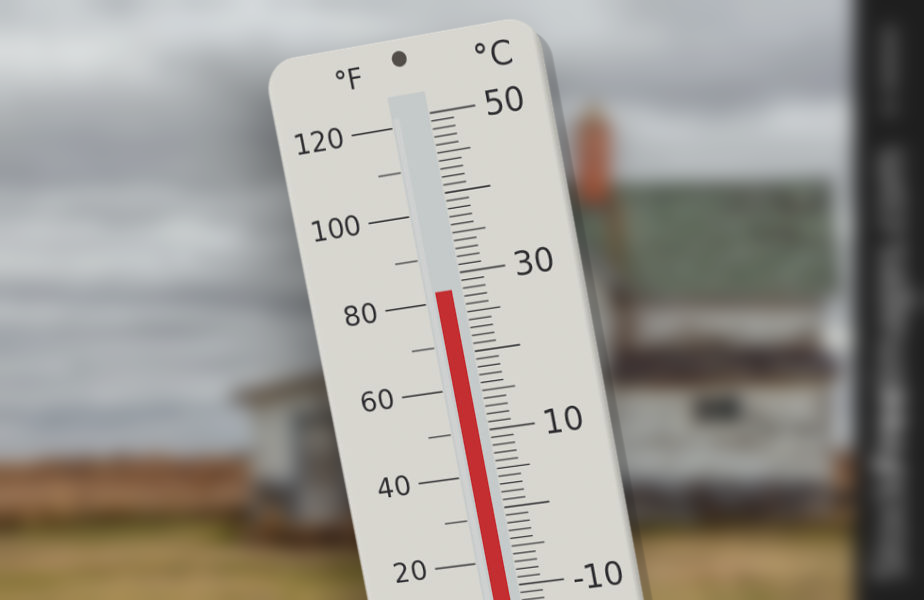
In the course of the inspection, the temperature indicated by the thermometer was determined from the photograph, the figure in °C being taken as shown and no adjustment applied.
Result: 28 °C
